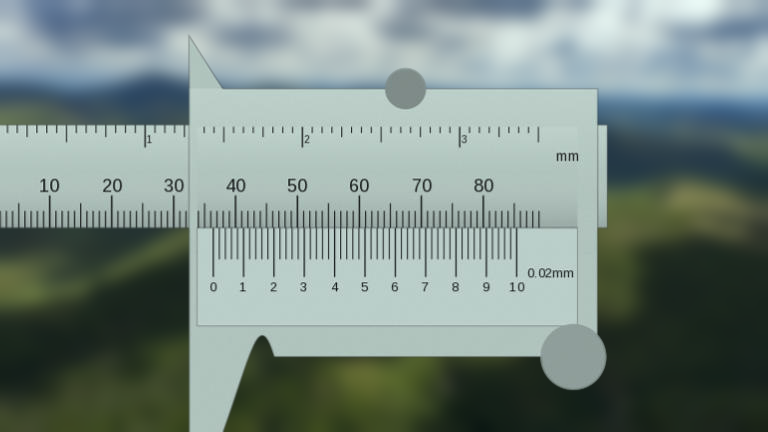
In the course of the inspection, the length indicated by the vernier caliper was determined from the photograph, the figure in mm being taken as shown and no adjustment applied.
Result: 36.4 mm
